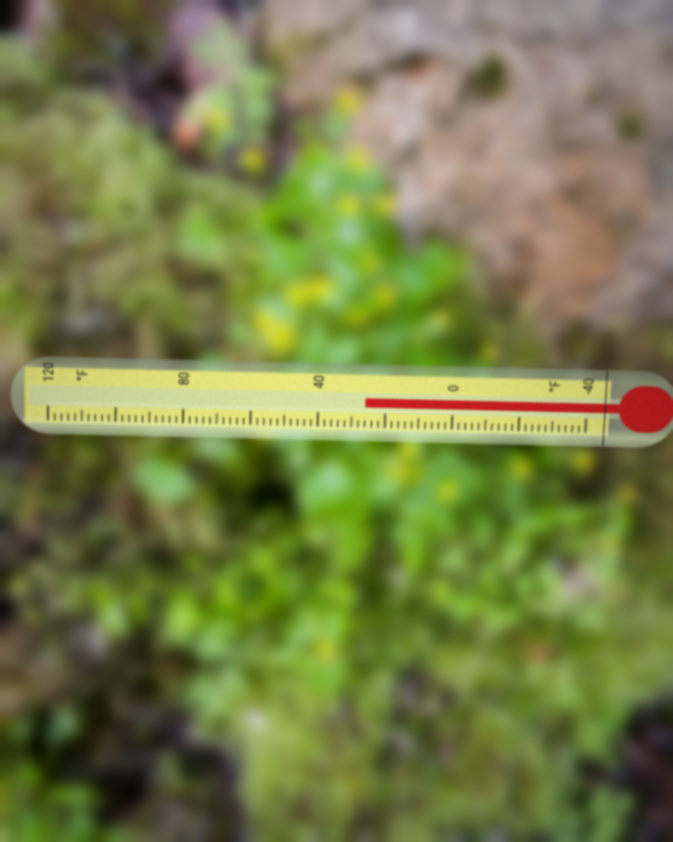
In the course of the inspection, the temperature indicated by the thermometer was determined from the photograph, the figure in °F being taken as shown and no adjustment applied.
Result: 26 °F
